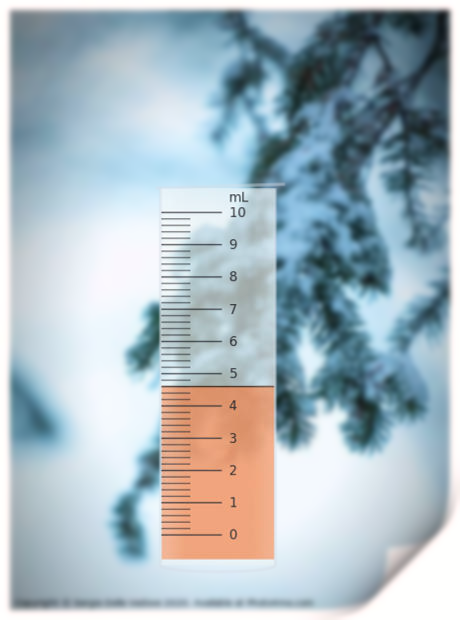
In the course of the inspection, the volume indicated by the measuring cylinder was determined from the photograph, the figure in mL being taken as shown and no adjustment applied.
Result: 4.6 mL
